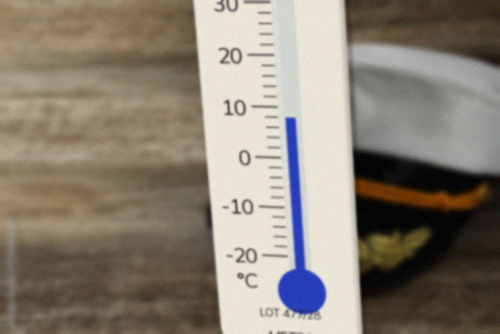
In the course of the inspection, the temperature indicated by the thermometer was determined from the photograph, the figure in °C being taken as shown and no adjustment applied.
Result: 8 °C
